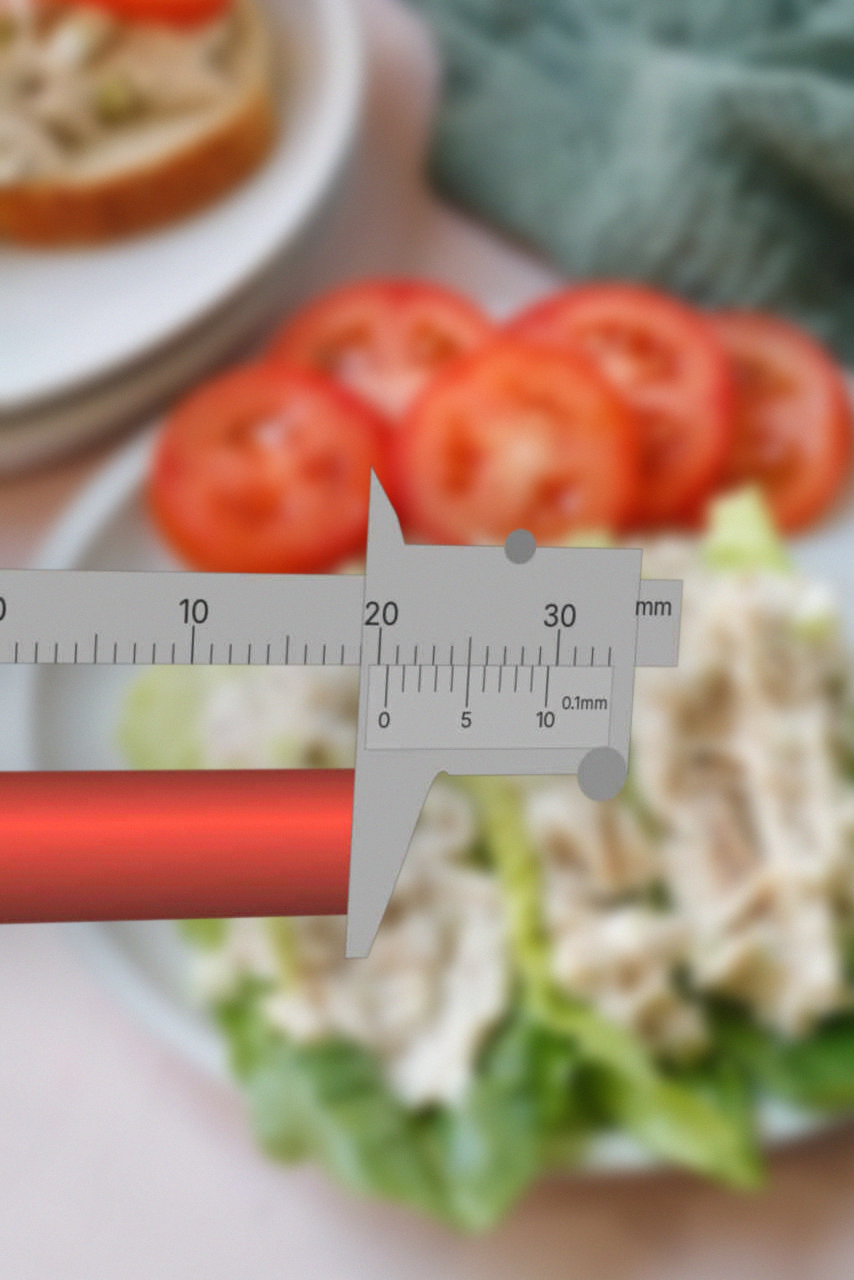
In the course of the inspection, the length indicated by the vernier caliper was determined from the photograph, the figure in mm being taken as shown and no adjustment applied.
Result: 20.5 mm
